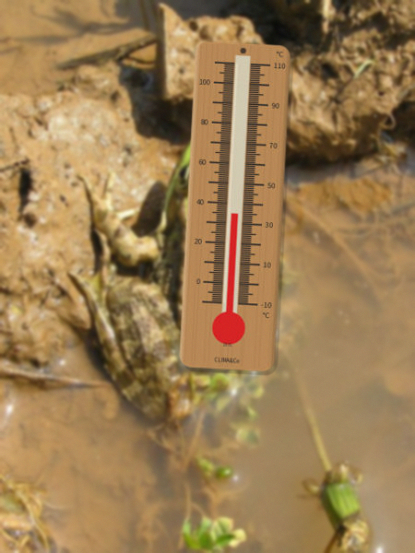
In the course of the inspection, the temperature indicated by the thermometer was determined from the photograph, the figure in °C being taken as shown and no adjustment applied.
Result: 35 °C
